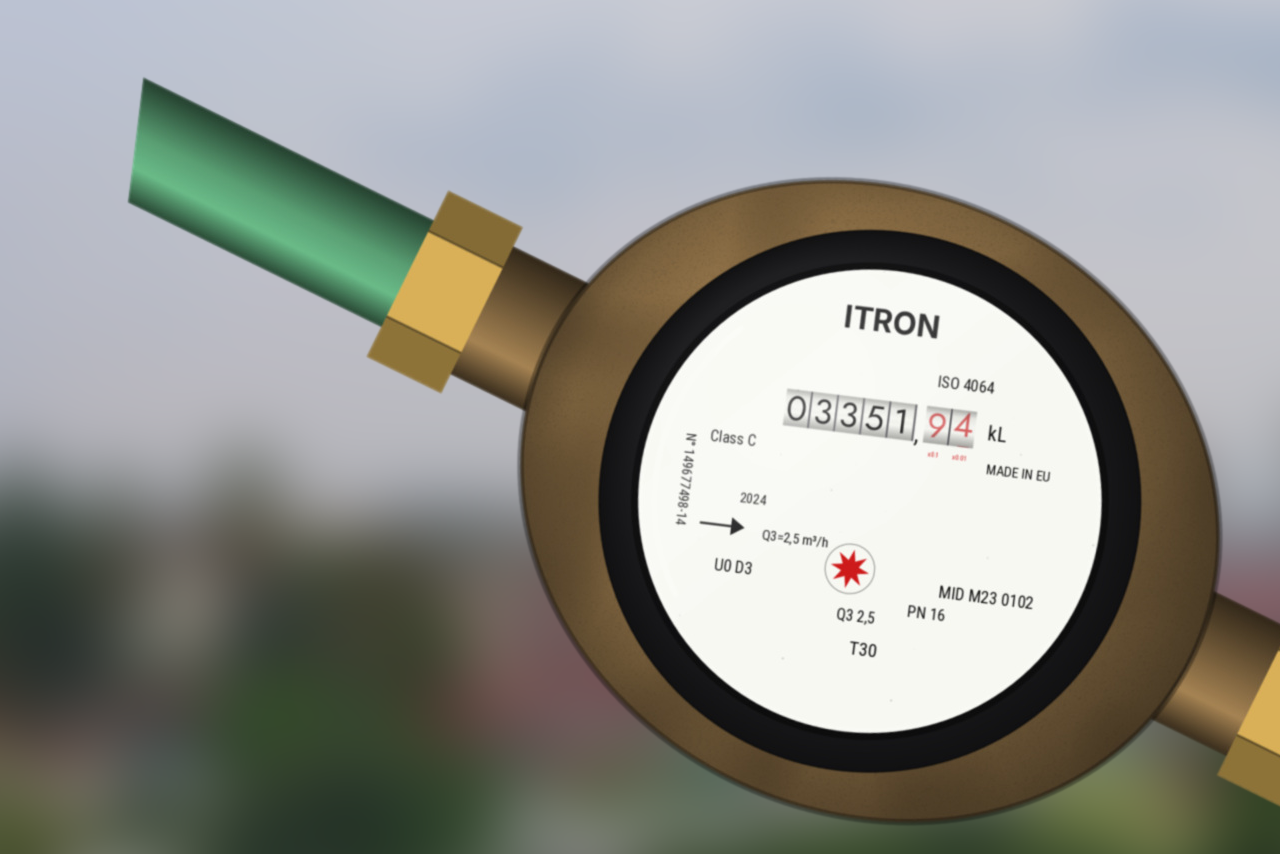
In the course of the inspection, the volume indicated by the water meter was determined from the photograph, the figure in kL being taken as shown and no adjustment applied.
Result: 3351.94 kL
